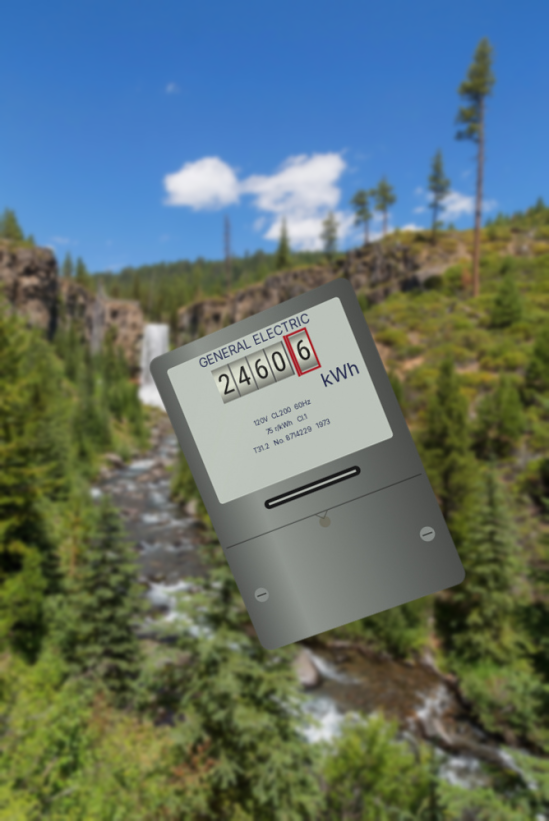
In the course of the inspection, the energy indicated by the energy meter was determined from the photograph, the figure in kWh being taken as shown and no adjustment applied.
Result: 2460.6 kWh
